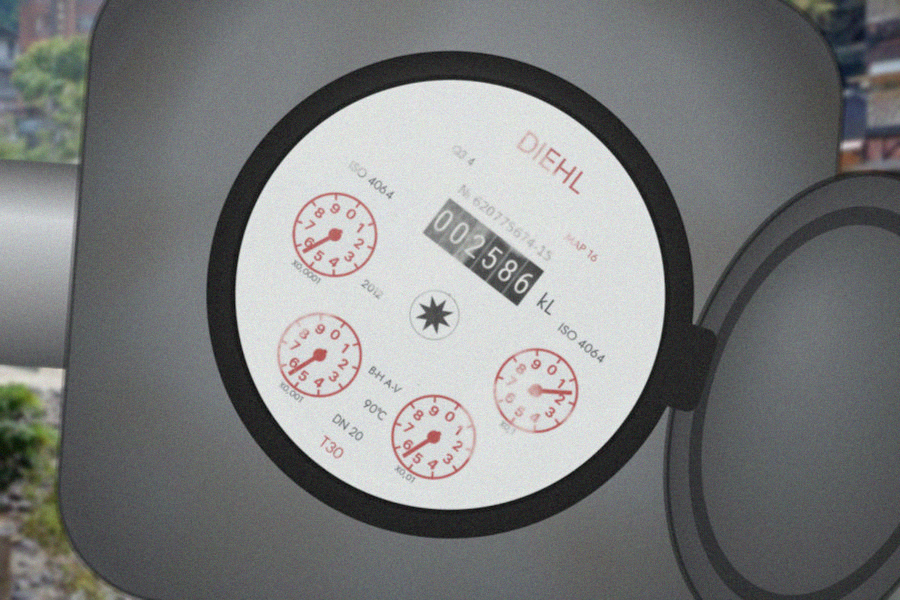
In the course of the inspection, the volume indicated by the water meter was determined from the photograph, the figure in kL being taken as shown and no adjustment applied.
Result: 2586.1555 kL
